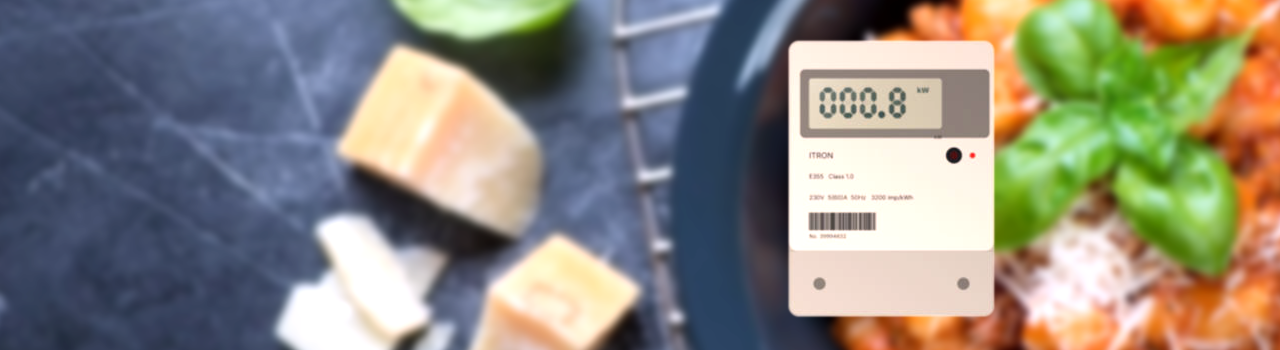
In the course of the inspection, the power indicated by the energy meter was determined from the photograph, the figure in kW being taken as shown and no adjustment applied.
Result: 0.8 kW
